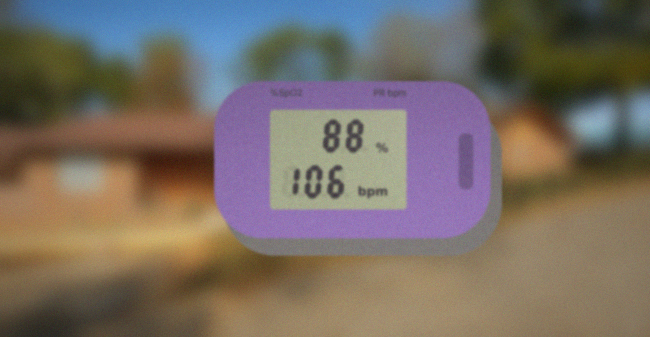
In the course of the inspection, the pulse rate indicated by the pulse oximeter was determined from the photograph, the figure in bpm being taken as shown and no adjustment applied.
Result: 106 bpm
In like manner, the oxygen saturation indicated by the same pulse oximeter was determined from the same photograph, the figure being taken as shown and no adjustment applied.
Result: 88 %
